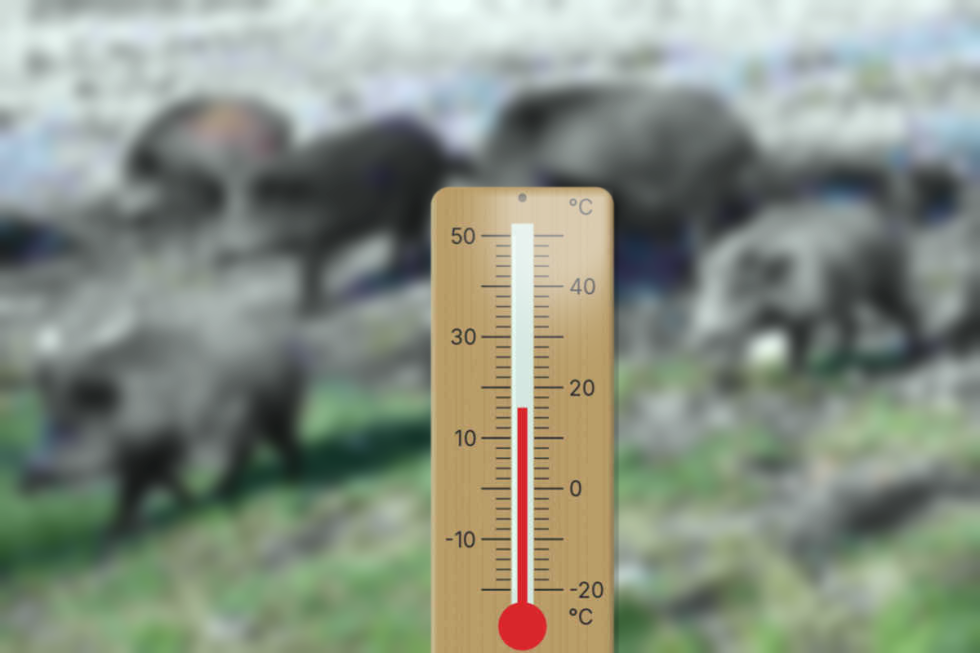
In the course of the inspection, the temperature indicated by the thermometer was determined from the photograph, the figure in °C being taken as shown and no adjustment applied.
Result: 16 °C
